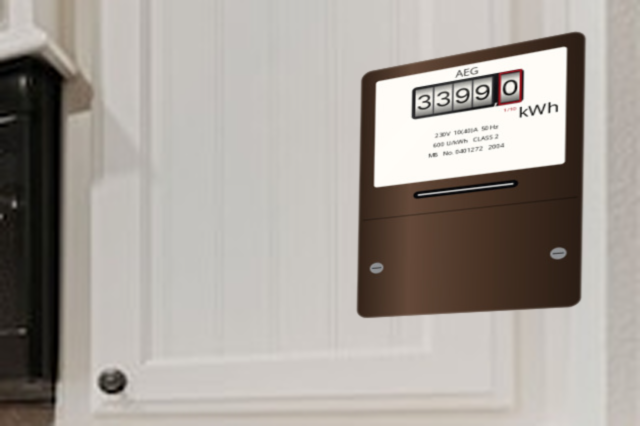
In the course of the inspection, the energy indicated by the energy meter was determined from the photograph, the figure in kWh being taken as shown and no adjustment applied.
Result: 3399.0 kWh
